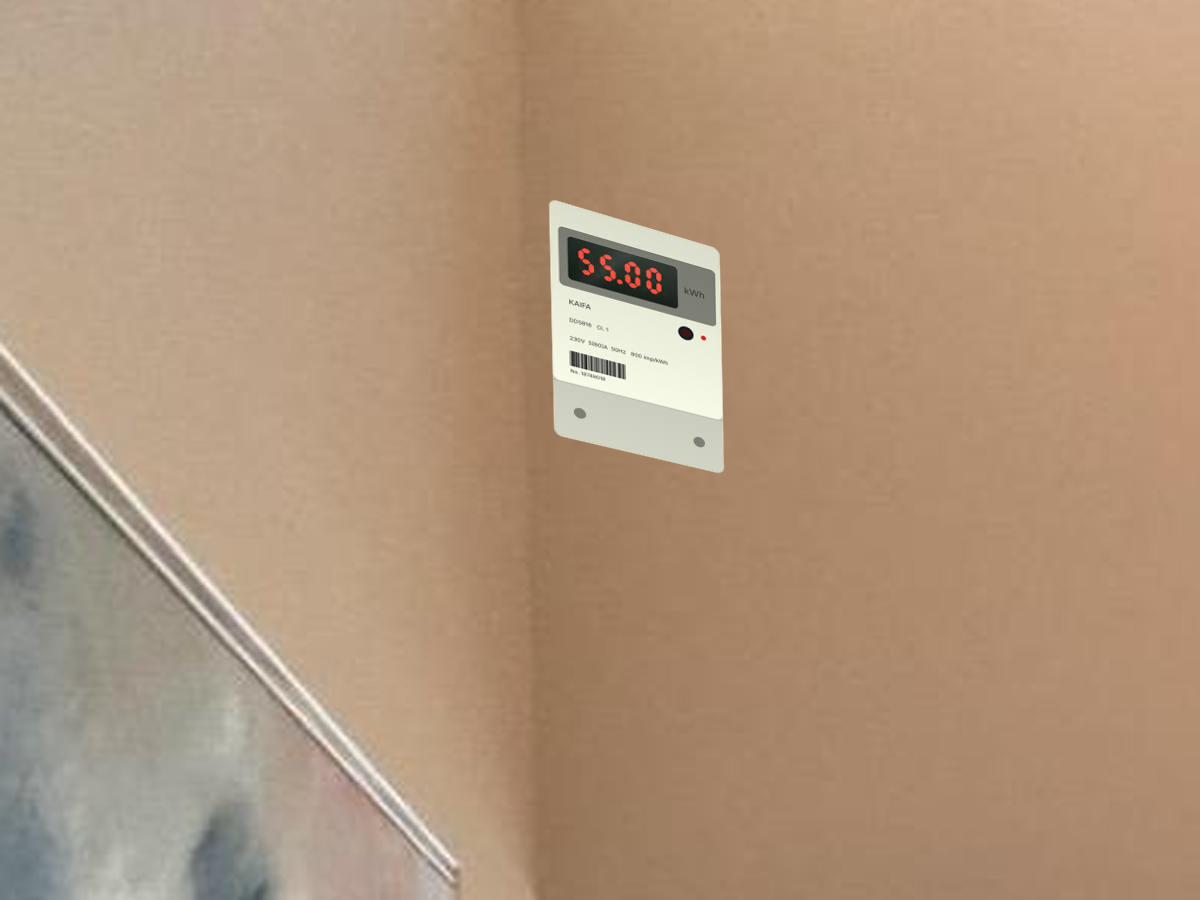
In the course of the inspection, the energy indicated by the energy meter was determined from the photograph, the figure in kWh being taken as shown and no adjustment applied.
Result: 55.00 kWh
